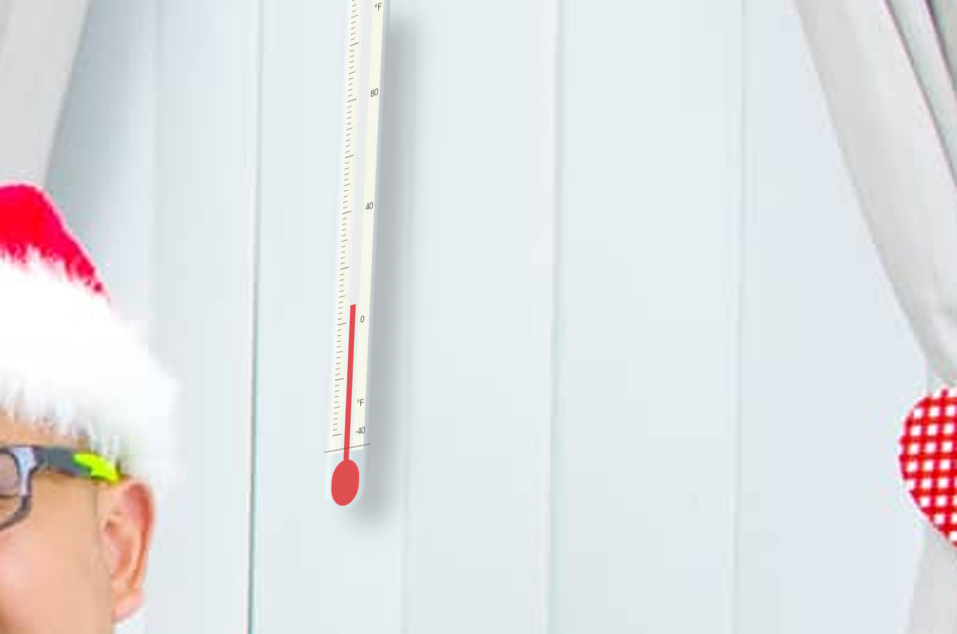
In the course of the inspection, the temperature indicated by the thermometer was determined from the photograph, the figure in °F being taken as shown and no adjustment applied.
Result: 6 °F
